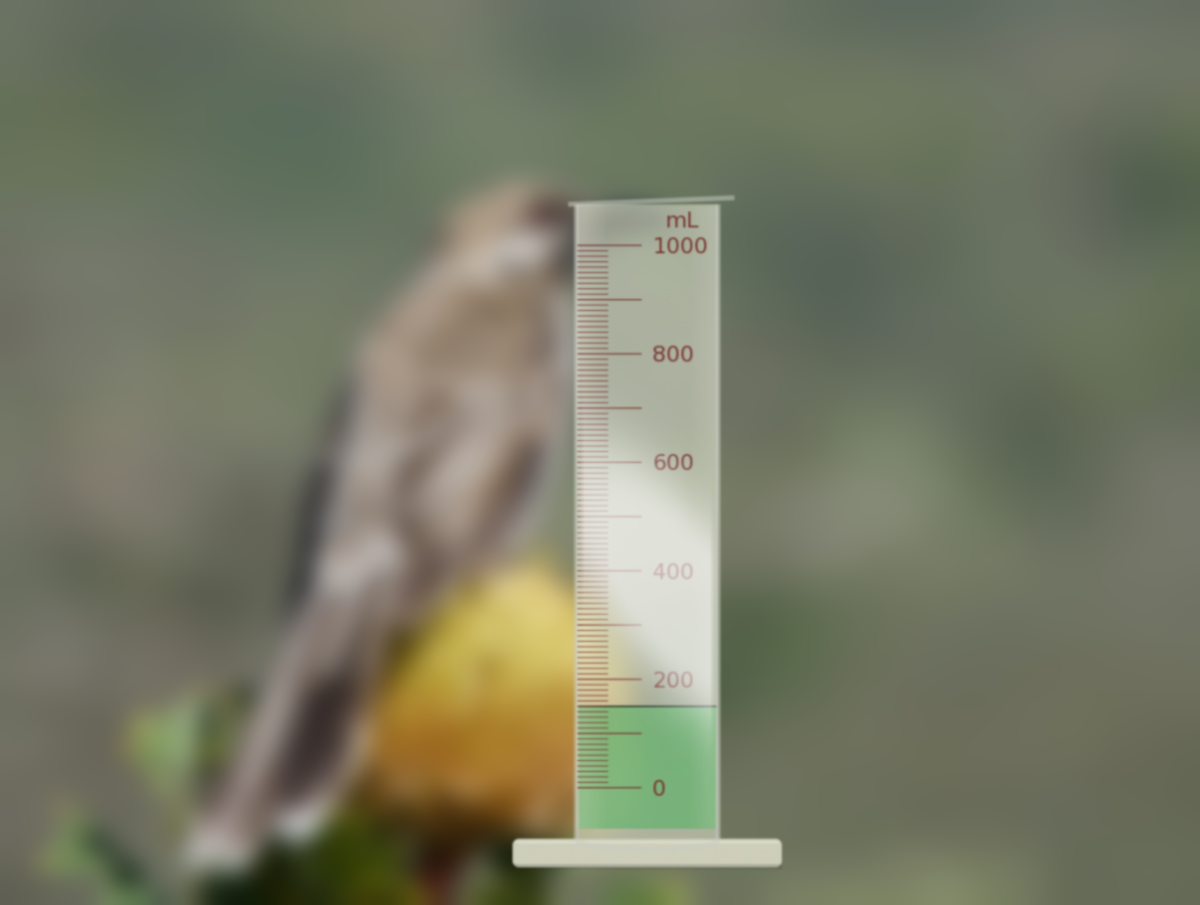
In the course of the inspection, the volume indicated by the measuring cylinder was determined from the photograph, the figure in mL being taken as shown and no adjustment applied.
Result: 150 mL
